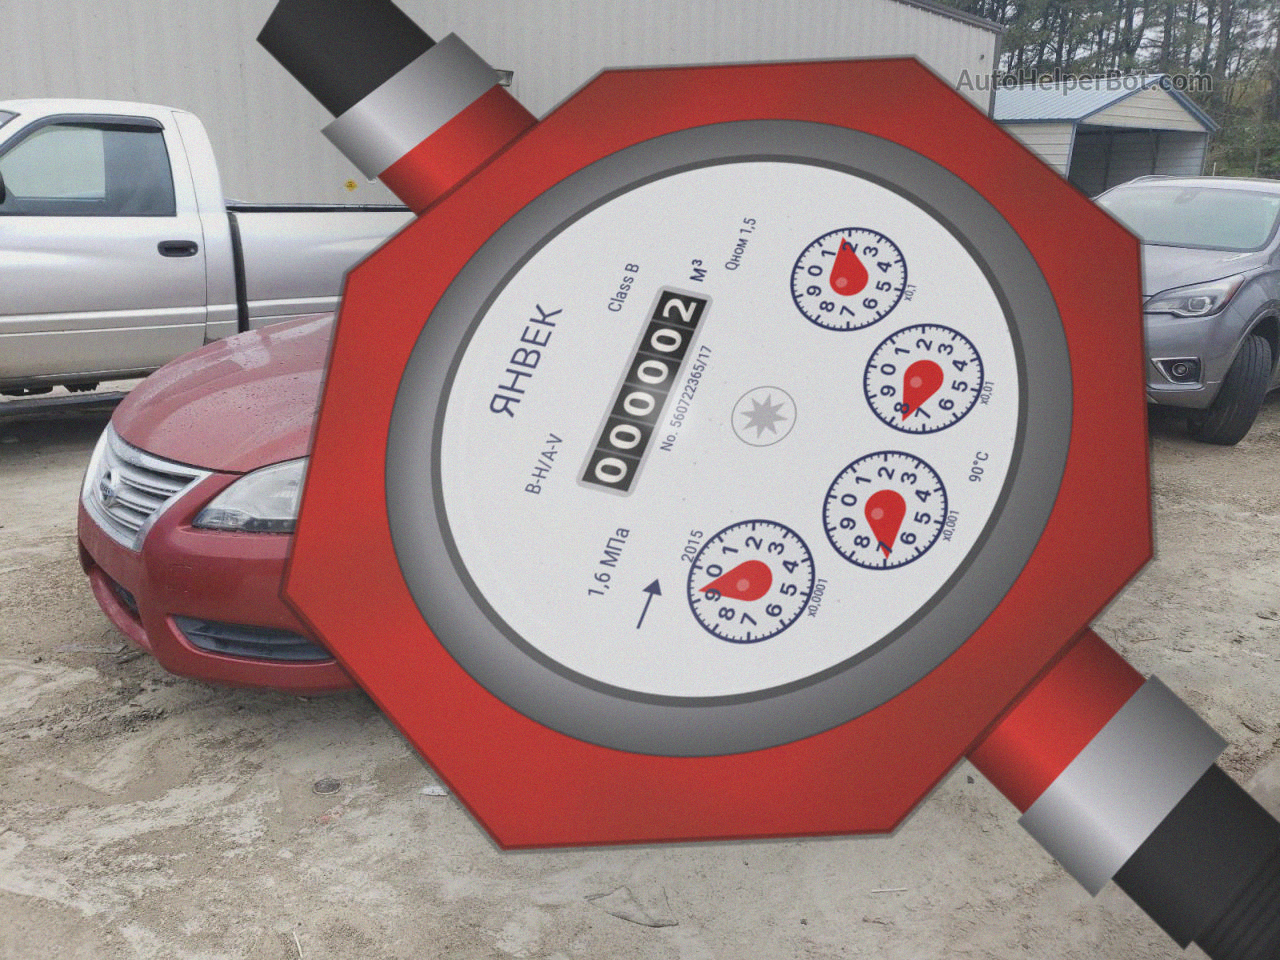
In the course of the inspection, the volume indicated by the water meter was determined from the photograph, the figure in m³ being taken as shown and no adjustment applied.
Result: 2.1769 m³
